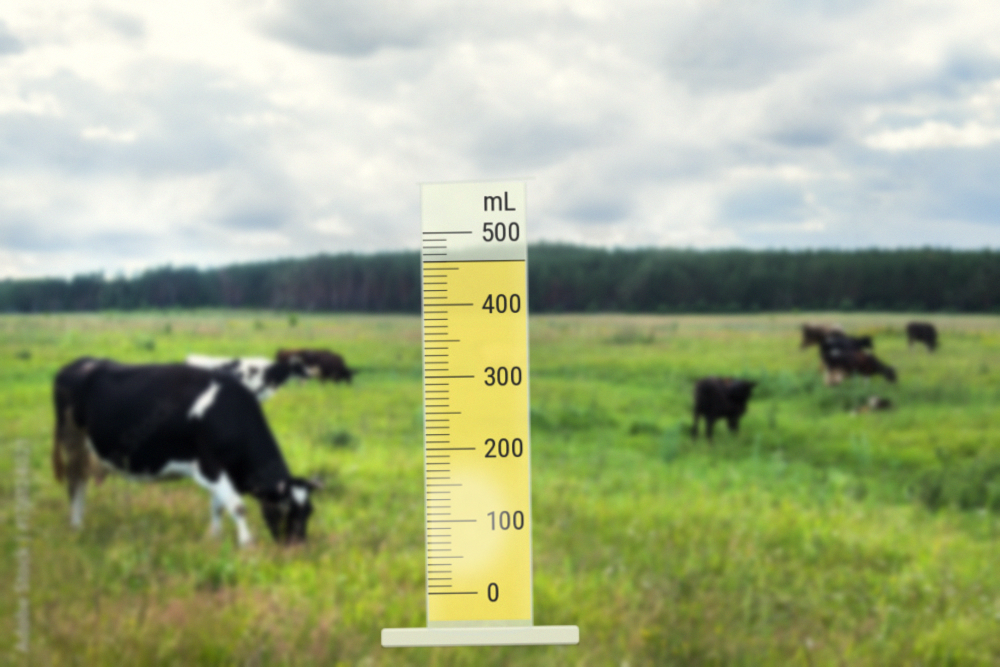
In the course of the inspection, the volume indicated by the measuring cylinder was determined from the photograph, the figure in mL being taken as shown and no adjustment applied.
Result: 460 mL
